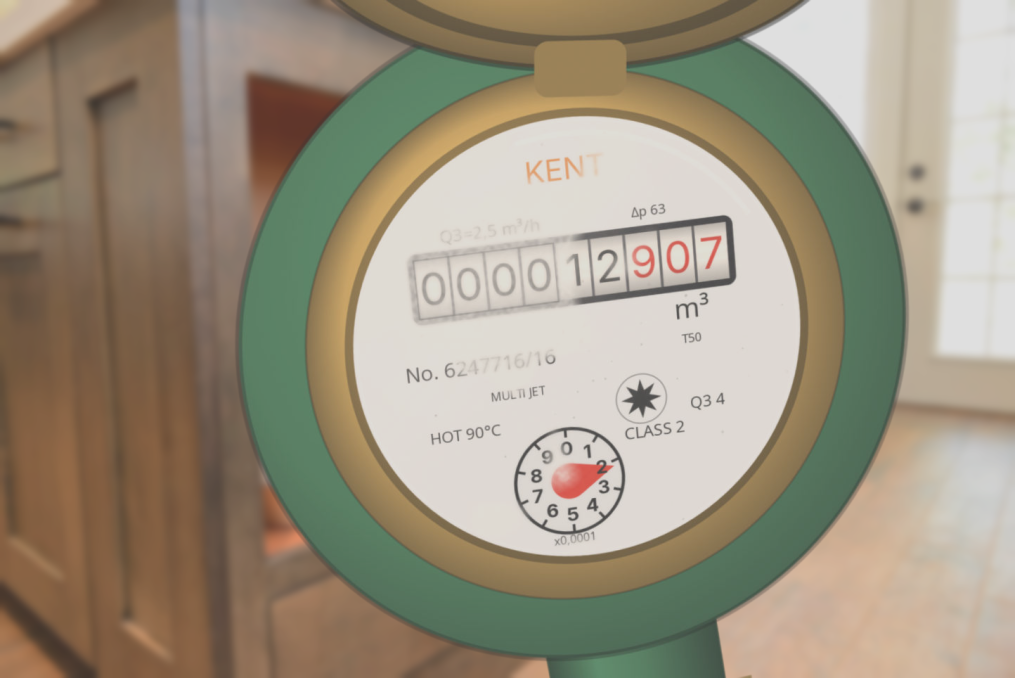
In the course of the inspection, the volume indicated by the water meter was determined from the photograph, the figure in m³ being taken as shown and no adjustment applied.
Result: 12.9072 m³
